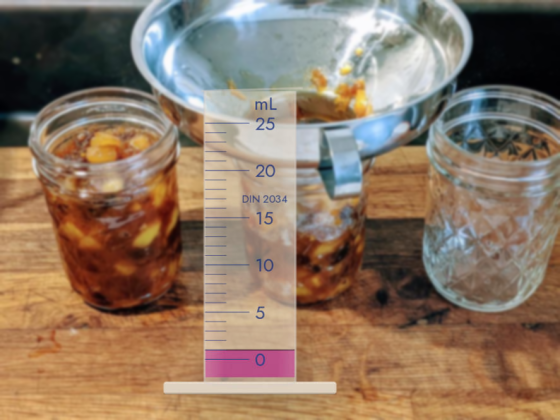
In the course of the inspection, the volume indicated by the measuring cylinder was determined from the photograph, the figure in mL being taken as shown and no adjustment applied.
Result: 1 mL
